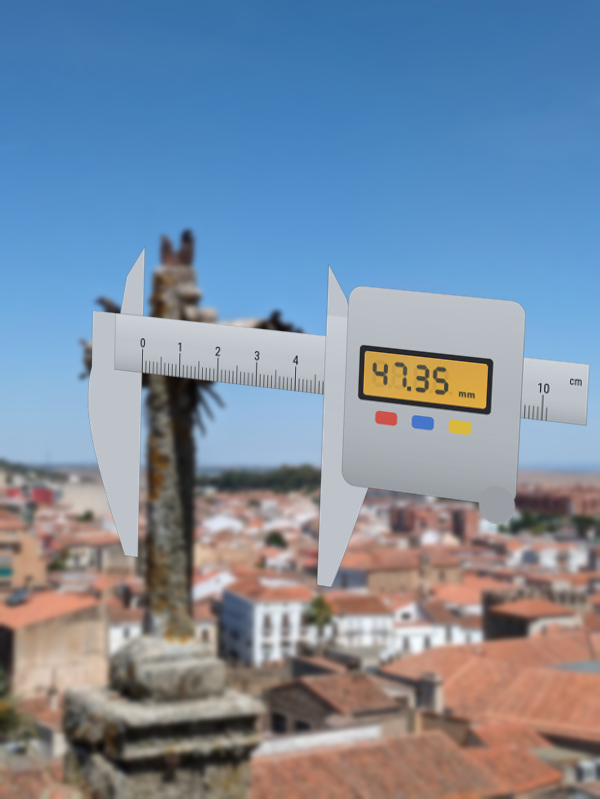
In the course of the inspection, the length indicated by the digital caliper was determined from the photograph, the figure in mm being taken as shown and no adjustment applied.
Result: 47.35 mm
